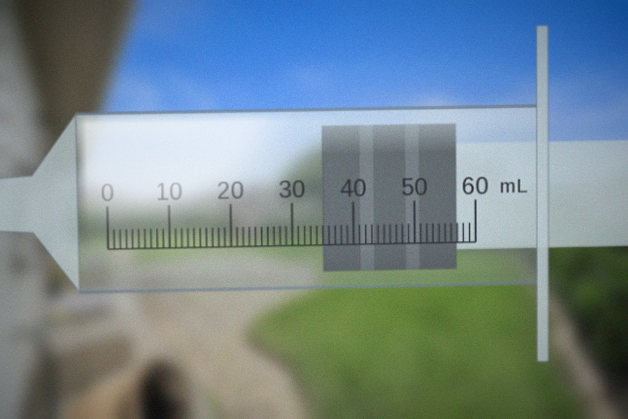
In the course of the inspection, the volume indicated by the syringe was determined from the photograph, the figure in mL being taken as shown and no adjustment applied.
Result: 35 mL
